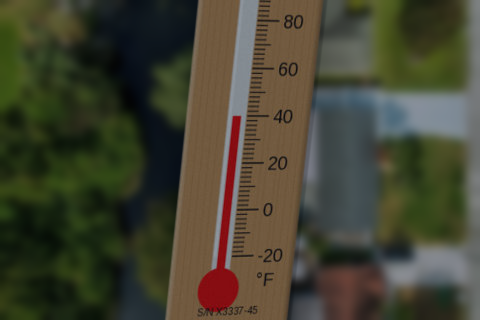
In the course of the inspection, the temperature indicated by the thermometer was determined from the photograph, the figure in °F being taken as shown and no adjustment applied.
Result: 40 °F
